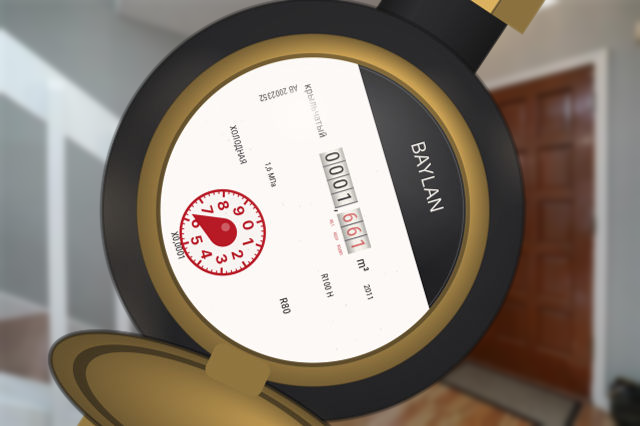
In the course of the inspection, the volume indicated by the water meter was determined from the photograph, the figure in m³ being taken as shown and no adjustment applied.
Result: 1.6616 m³
